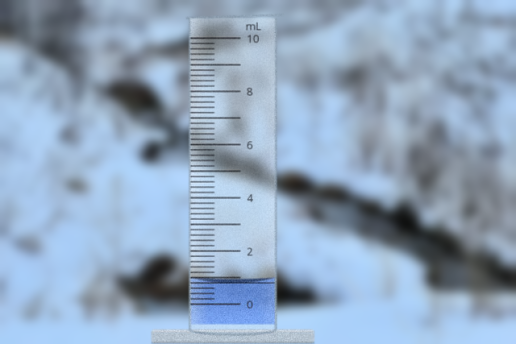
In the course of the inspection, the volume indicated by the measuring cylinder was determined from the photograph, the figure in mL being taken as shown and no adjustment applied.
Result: 0.8 mL
